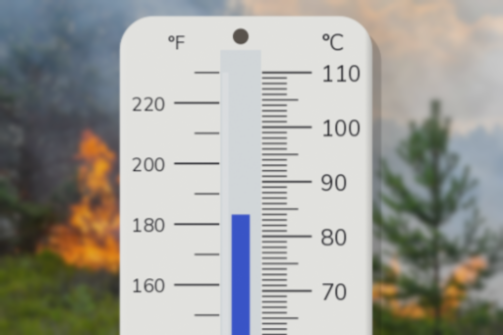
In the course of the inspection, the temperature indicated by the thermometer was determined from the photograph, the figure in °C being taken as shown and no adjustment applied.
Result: 84 °C
